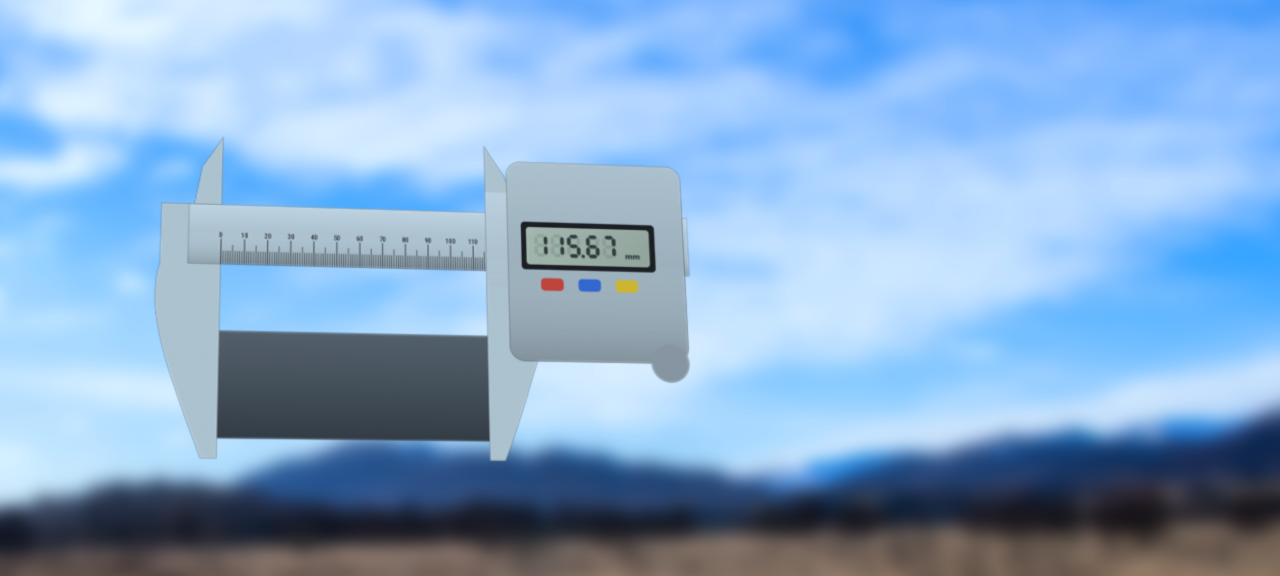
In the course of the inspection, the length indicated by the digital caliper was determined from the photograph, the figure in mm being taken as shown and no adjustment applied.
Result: 115.67 mm
